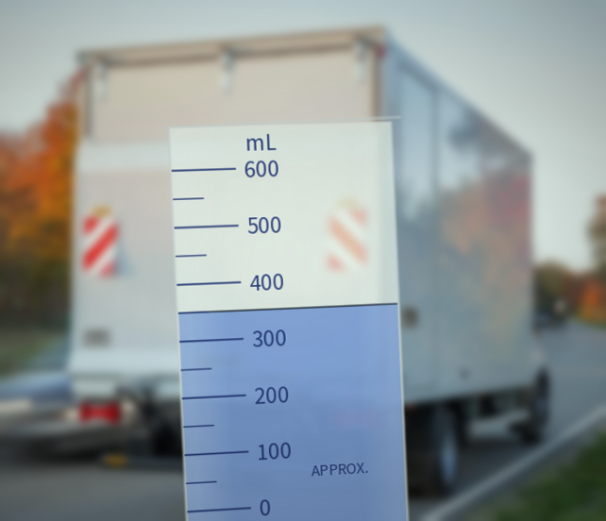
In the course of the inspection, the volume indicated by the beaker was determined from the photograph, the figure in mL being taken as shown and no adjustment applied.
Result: 350 mL
